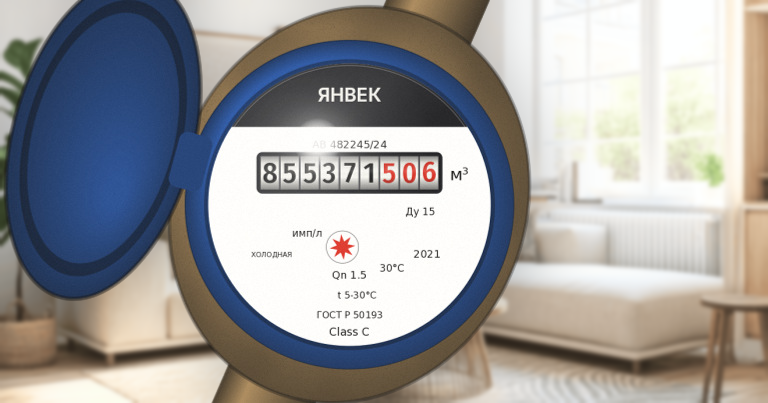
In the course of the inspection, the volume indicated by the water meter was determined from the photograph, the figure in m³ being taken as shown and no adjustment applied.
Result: 855371.506 m³
